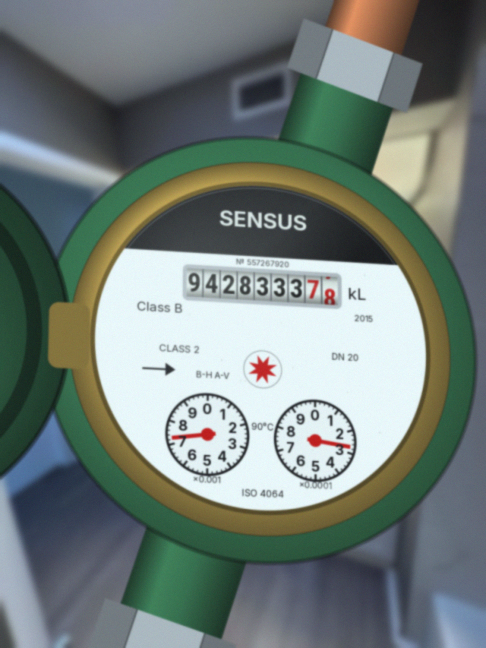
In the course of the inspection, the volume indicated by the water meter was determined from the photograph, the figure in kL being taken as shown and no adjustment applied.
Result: 9428333.7772 kL
